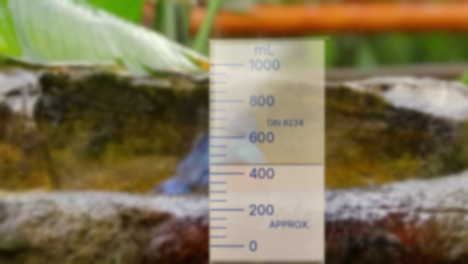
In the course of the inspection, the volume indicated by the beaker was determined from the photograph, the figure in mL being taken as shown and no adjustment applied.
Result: 450 mL
